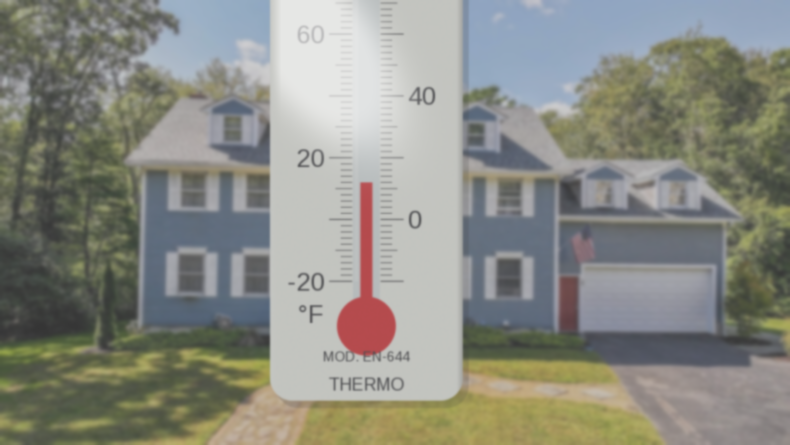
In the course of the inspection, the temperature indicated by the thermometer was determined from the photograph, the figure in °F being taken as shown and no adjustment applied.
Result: 12 °F
